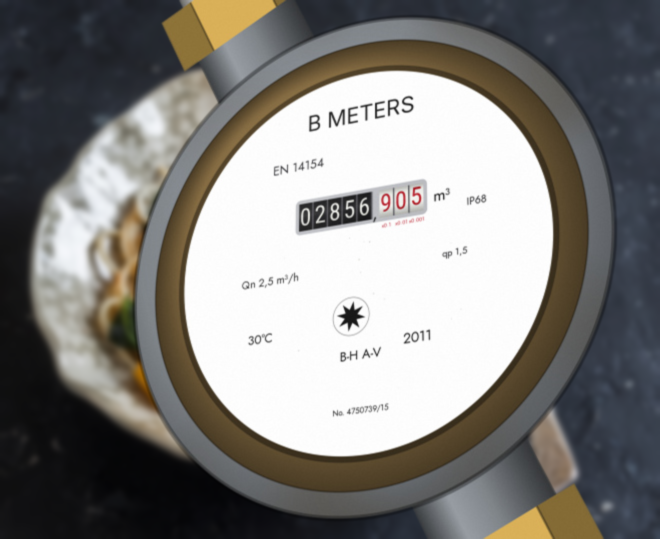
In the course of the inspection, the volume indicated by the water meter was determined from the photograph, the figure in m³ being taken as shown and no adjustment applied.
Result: 2856.905 m³
